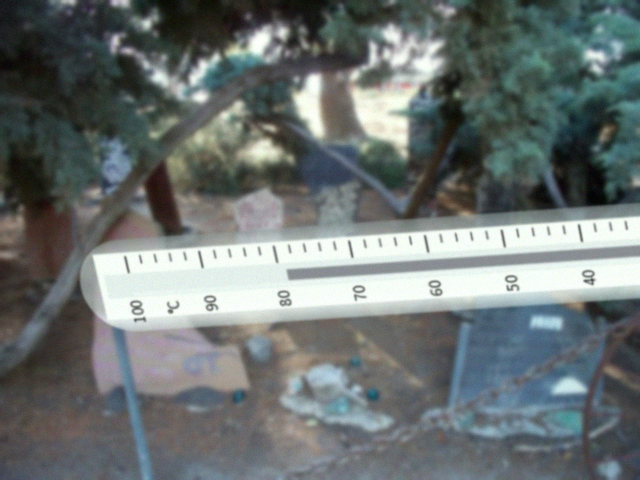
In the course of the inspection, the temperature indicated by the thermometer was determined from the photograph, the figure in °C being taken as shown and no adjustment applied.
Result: 79 °C
